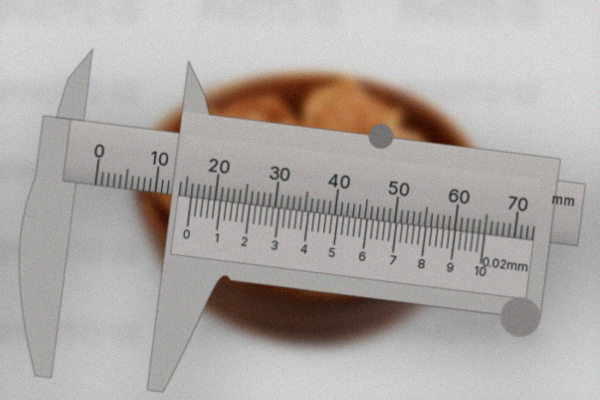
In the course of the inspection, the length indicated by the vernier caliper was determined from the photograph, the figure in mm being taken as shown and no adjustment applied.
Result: 16.0 mm
